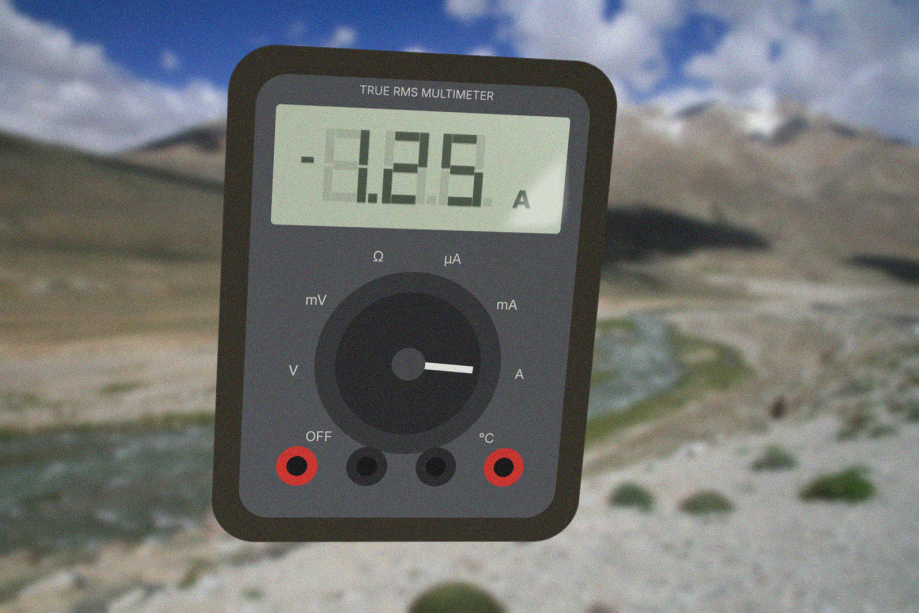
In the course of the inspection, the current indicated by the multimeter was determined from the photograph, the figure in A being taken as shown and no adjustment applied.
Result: -1.25 A
